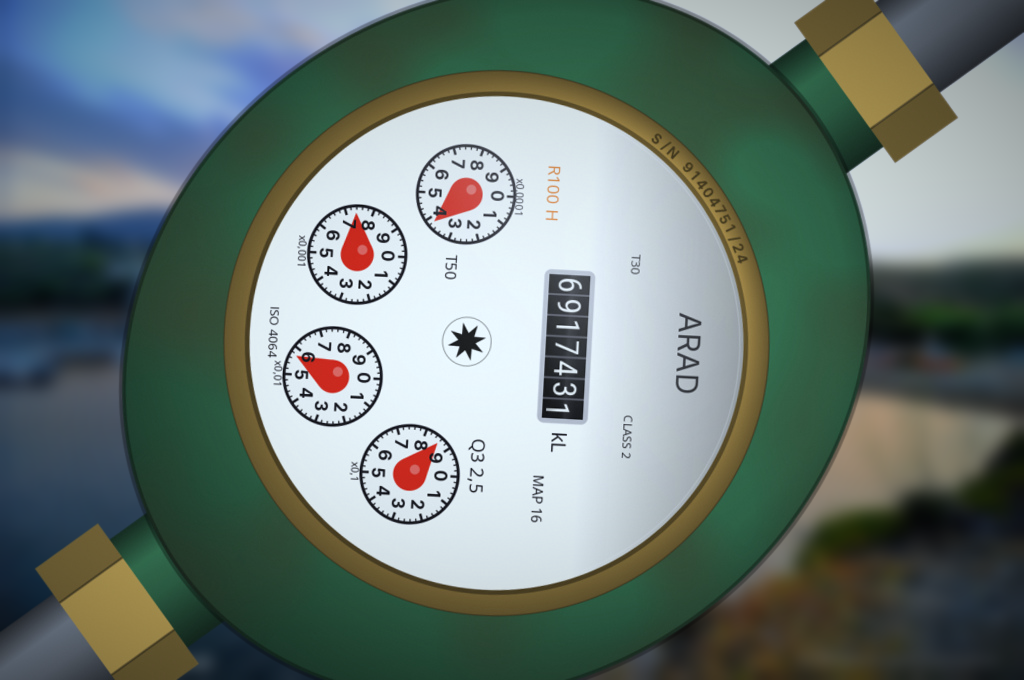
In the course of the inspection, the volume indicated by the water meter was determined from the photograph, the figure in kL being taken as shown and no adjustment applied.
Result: 6917430.8573 kL
